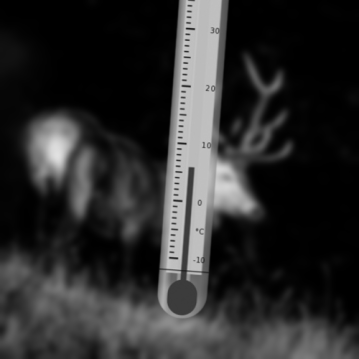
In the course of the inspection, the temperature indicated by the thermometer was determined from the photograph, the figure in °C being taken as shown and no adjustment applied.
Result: 6 °C
